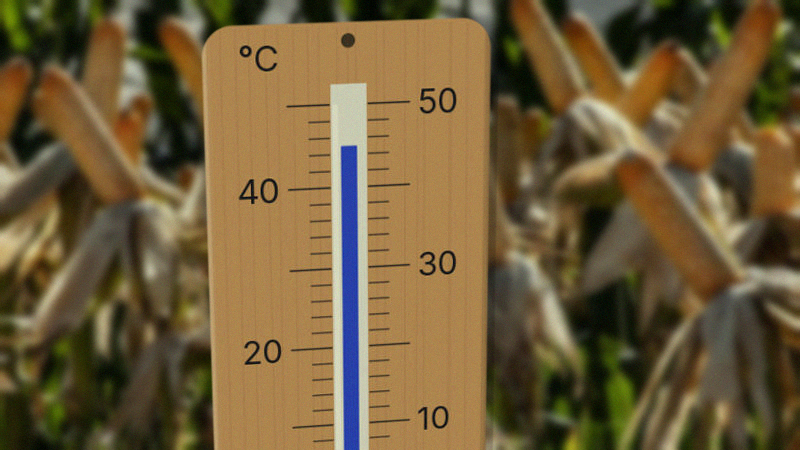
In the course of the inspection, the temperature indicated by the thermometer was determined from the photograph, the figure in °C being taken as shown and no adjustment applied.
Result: 45 °C
